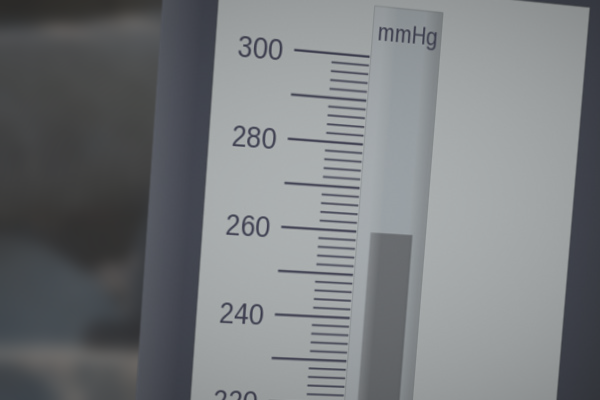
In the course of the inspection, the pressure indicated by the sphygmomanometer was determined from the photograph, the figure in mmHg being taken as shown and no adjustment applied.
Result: 260 mmHg
